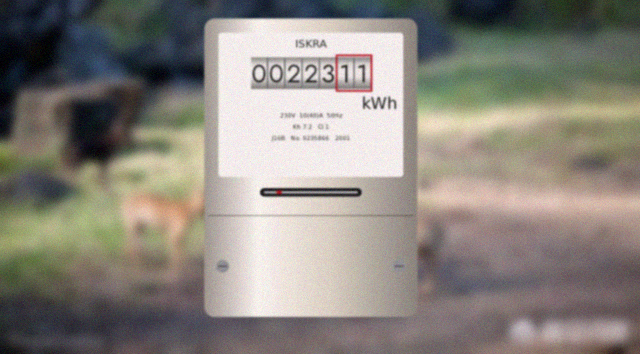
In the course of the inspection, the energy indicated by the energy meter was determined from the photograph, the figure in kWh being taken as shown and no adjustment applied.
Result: 223.11 kWh
